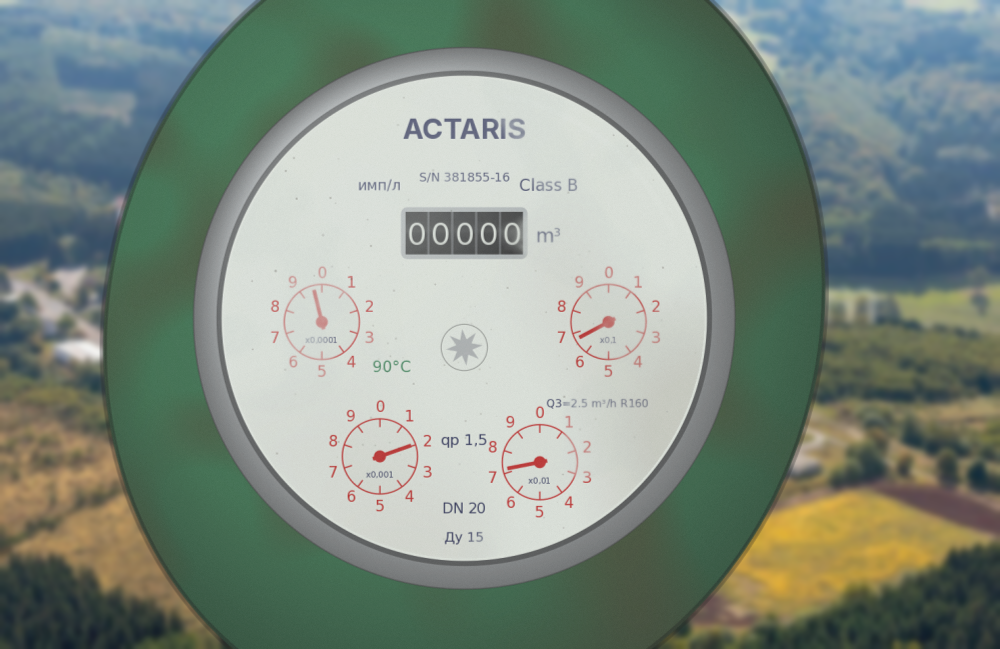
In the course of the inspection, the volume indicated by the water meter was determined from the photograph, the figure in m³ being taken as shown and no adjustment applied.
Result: 0.6719 m³
